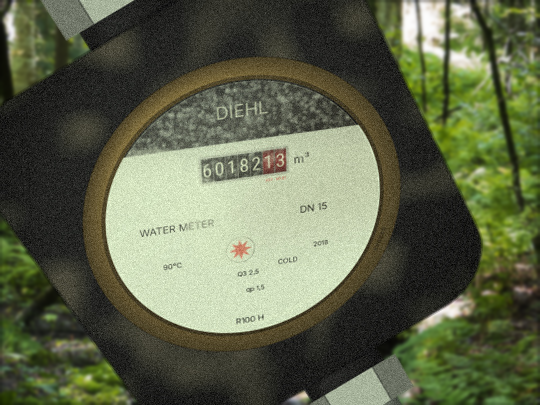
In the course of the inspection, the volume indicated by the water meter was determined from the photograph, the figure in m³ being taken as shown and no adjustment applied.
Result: 60182.13 m³
